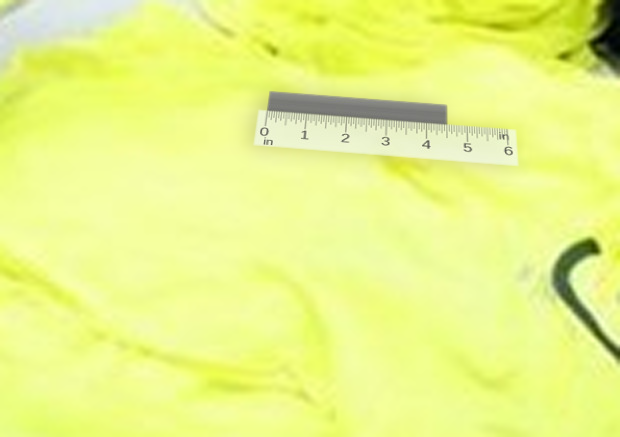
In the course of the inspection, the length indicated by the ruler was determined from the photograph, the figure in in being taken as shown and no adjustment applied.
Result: 4.5 in
